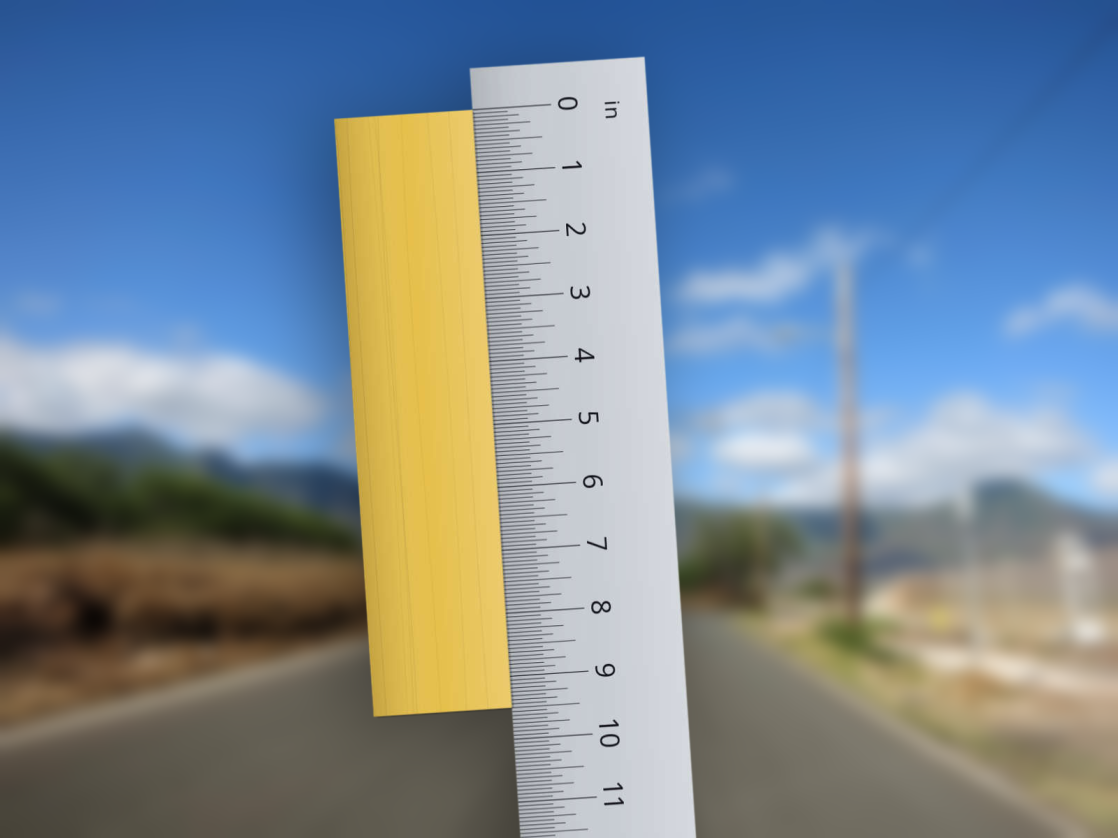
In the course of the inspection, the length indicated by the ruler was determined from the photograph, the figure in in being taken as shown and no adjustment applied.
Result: 9.5 in
